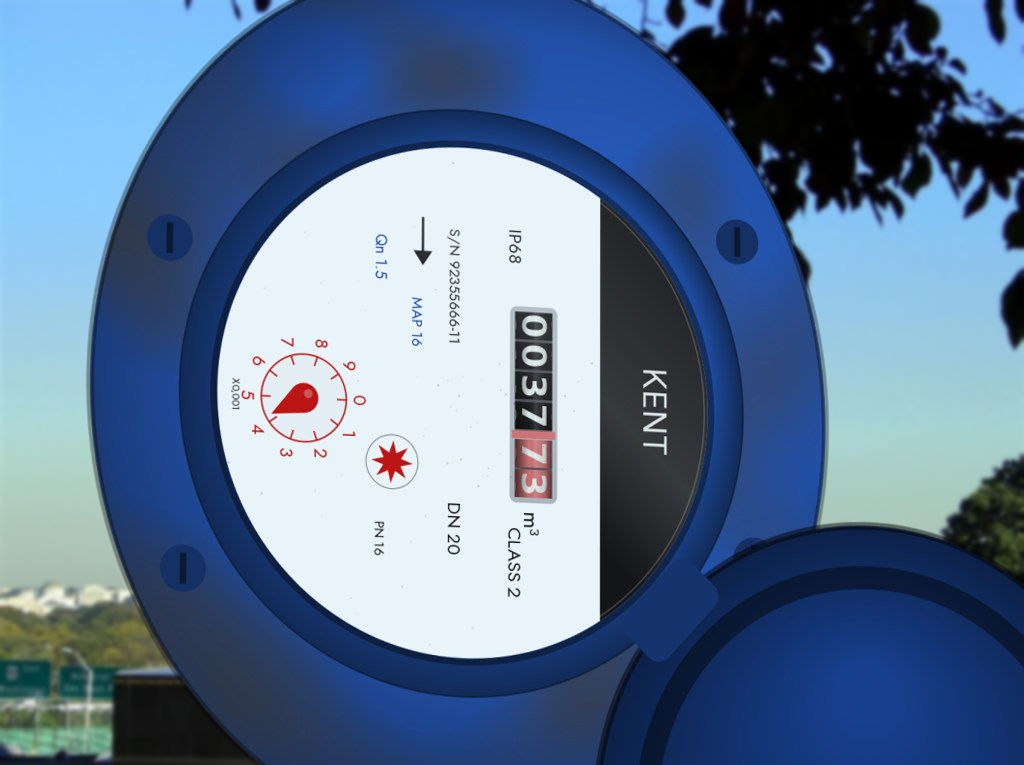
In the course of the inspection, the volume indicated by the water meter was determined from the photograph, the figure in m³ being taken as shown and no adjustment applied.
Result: 37.734 m³
